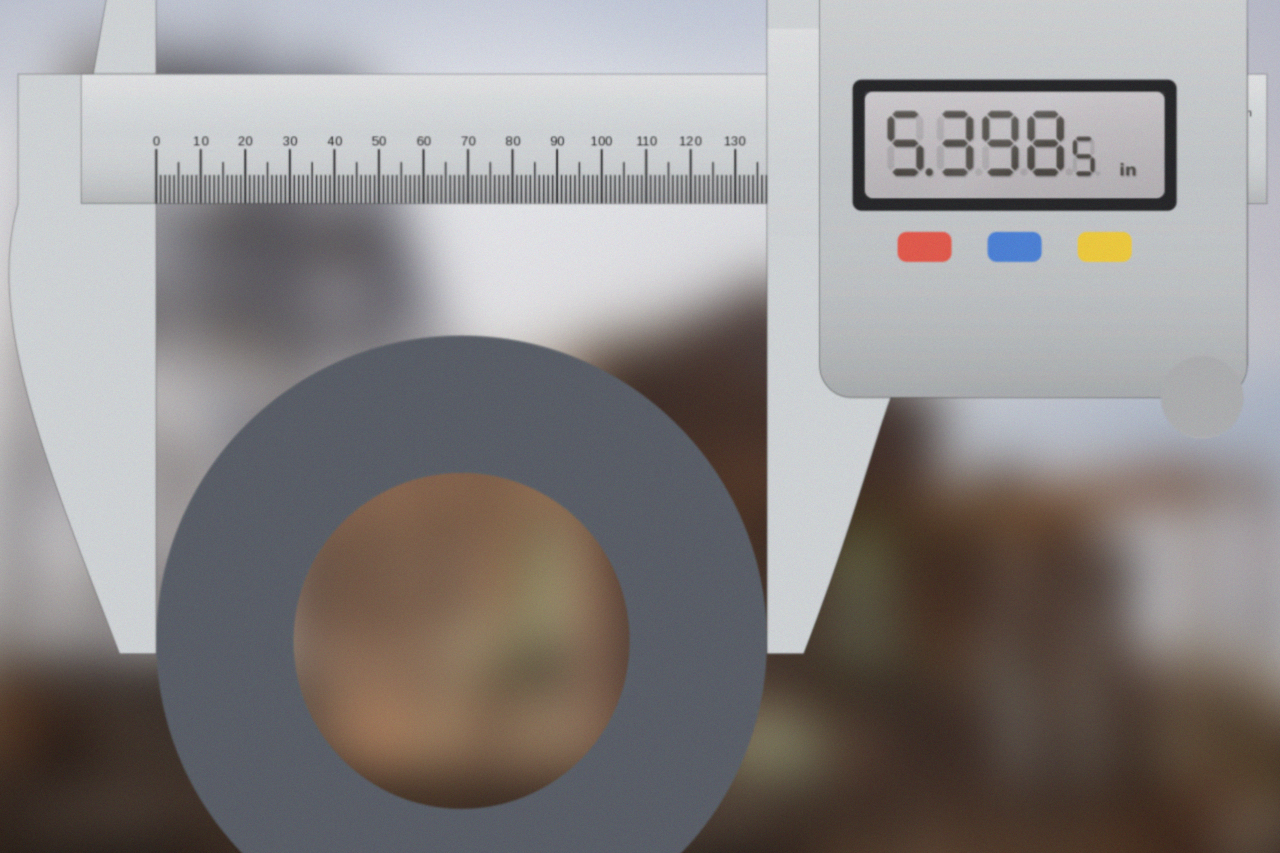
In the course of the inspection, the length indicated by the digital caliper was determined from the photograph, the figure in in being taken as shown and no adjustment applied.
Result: 5.3985 in
